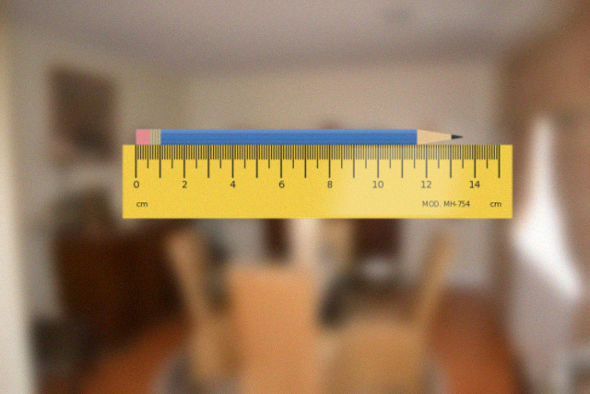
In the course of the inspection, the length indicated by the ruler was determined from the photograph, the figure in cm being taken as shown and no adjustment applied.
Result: 13.5 cm
